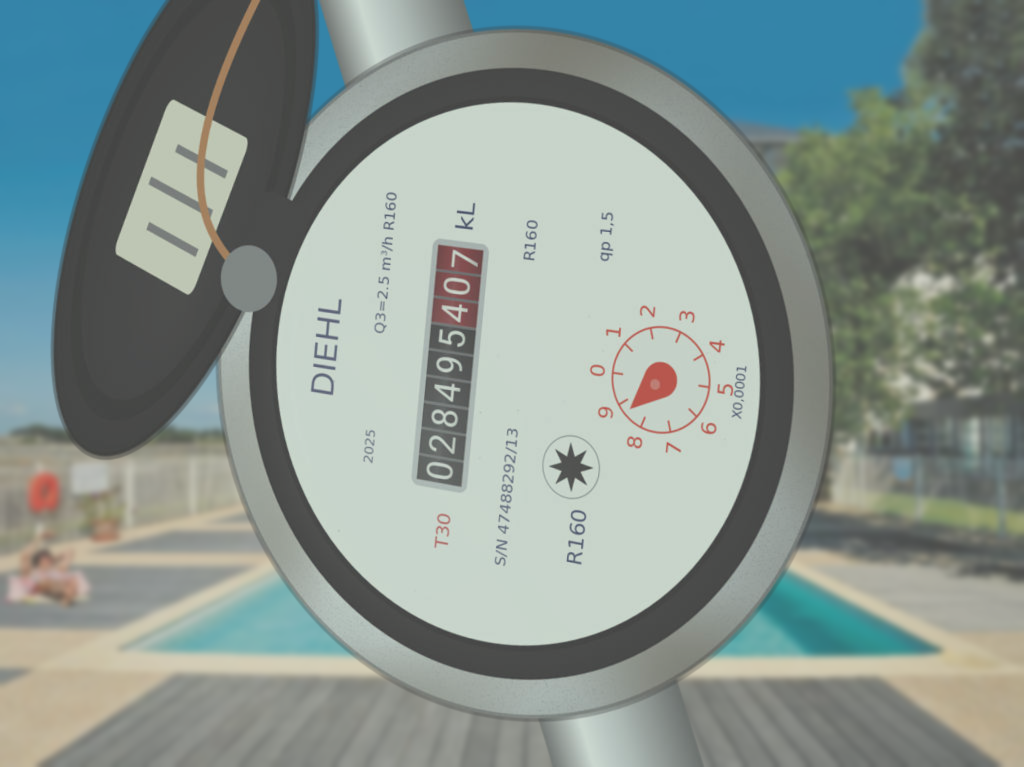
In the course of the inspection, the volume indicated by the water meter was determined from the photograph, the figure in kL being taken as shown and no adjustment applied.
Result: 28495.4068 kL
